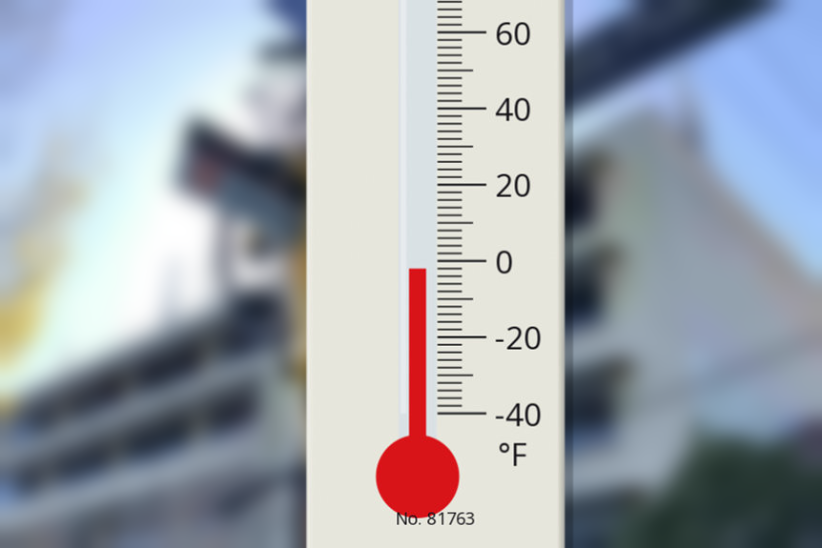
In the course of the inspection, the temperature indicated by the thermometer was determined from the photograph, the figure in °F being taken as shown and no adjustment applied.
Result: -2 °F
